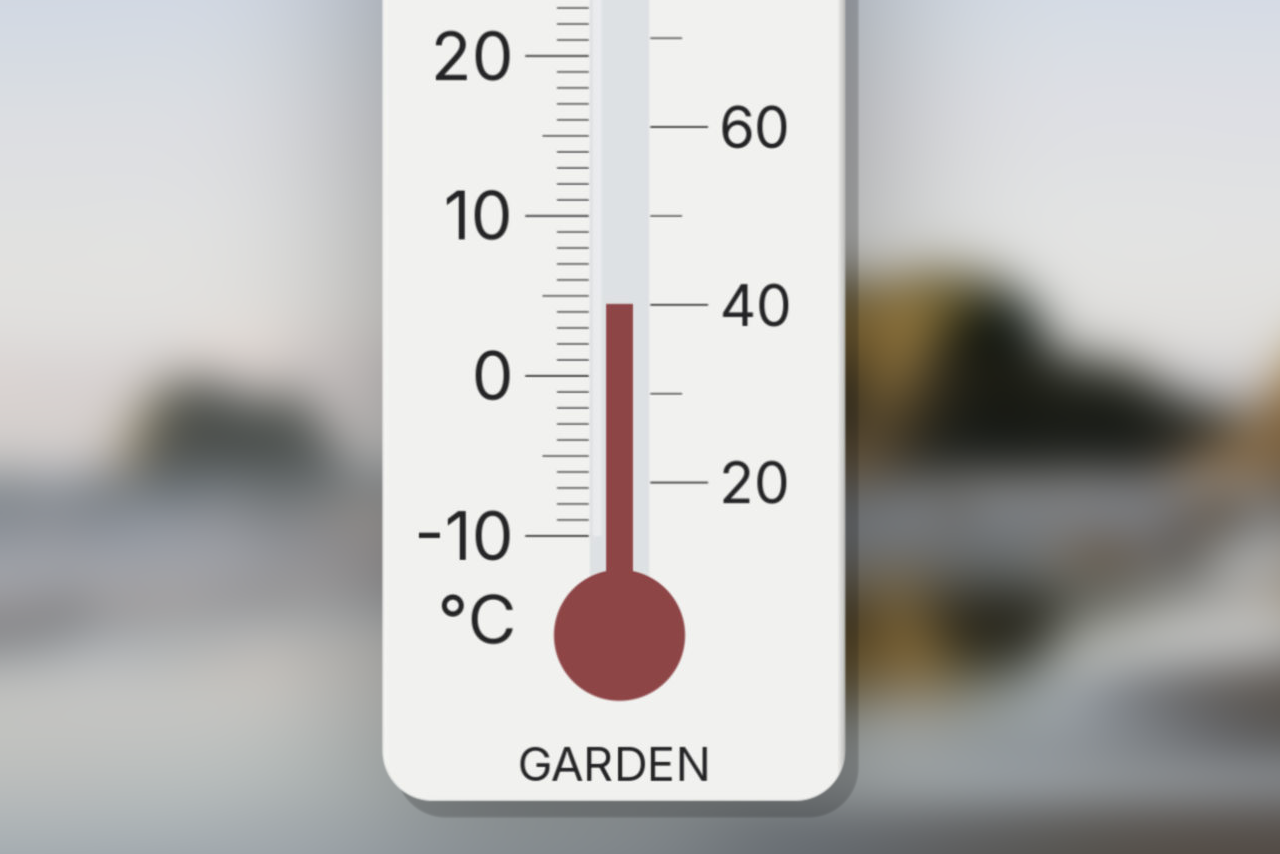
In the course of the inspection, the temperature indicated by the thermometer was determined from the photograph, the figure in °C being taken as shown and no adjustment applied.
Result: 4.5 °C
